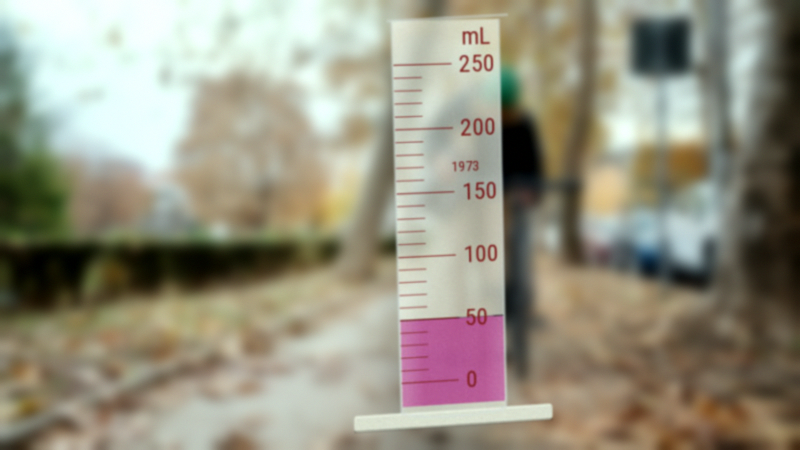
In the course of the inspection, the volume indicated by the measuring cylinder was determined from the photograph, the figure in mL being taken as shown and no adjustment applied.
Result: 50 mL
